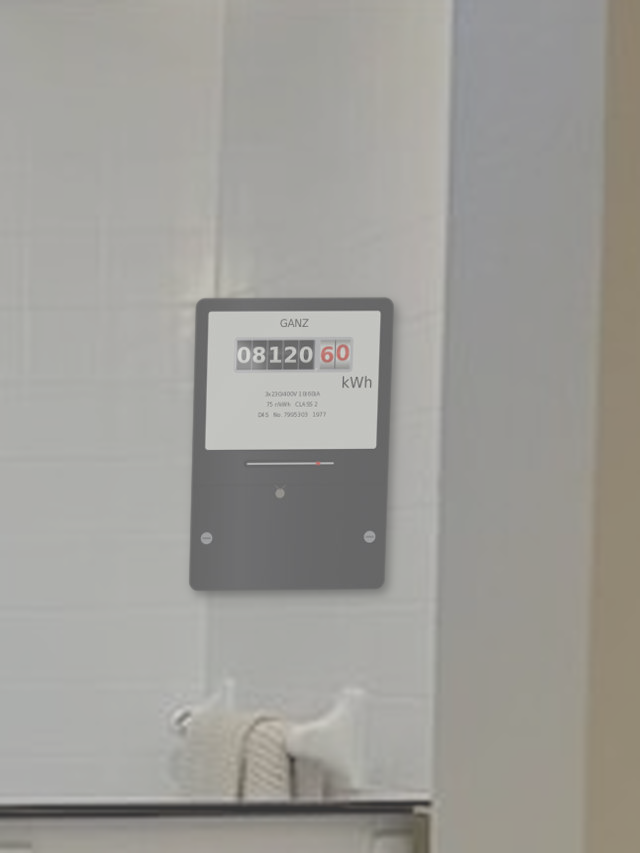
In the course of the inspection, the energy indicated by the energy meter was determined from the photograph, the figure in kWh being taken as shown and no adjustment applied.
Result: 8120.60 kWh
